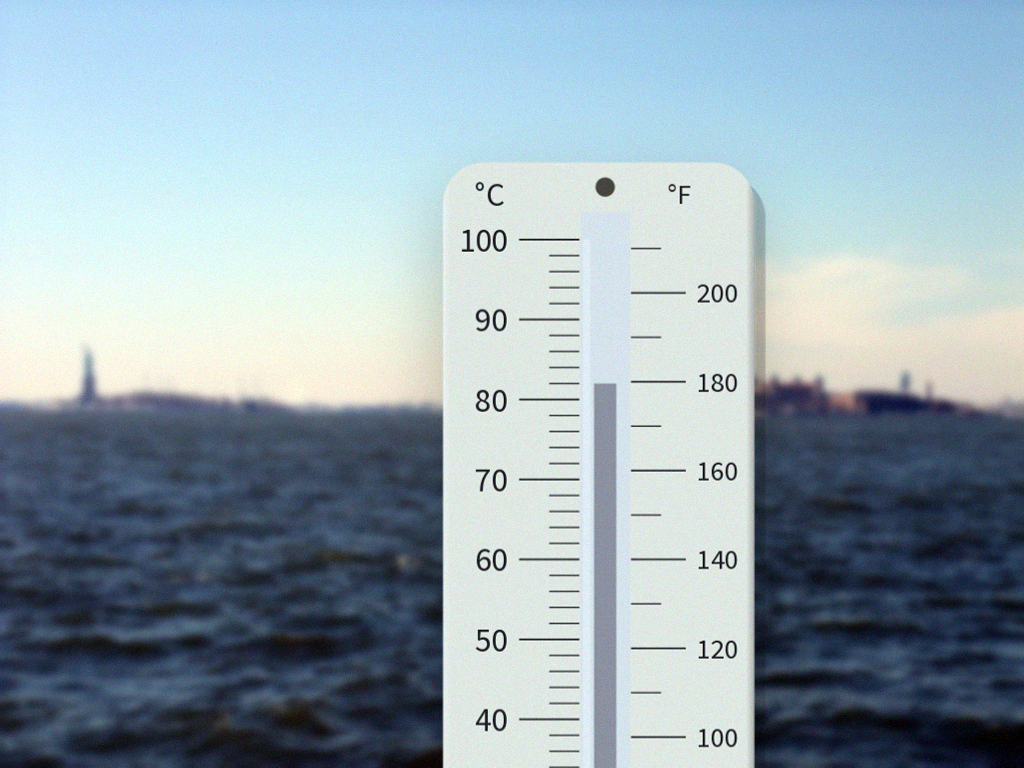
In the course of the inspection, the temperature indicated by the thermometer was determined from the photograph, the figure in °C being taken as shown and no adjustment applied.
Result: 82 °C
